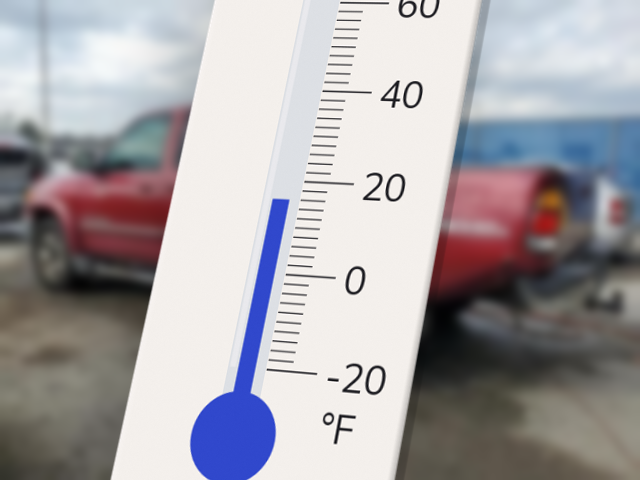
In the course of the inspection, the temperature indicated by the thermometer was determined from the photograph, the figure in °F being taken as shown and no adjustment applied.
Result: 16 °F
